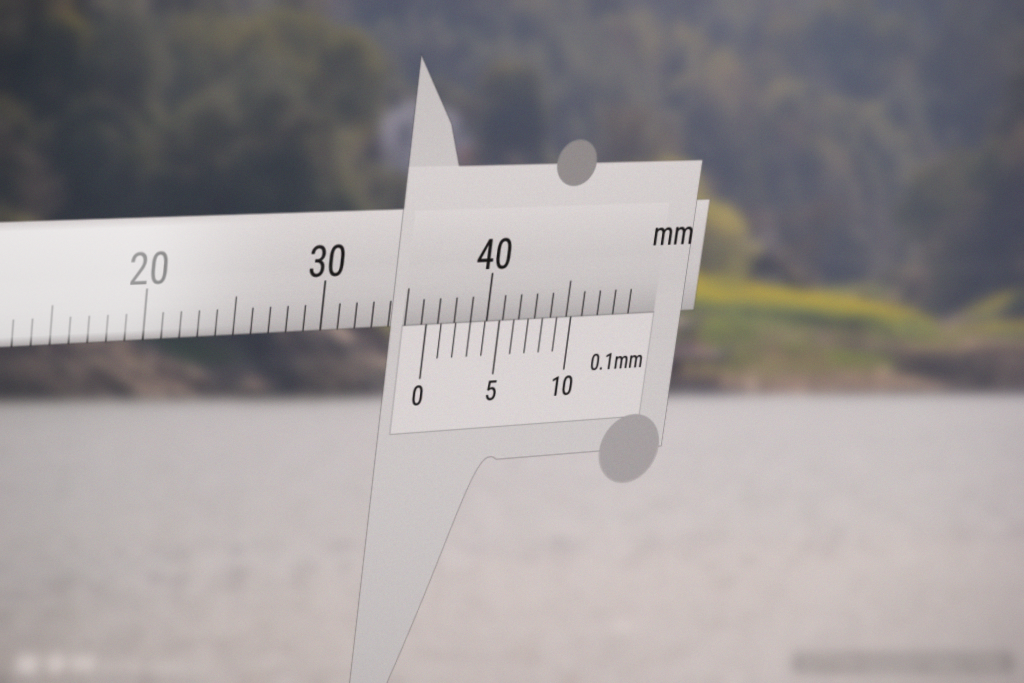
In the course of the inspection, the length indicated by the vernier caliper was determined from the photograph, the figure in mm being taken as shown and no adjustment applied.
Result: 36.3 mm
